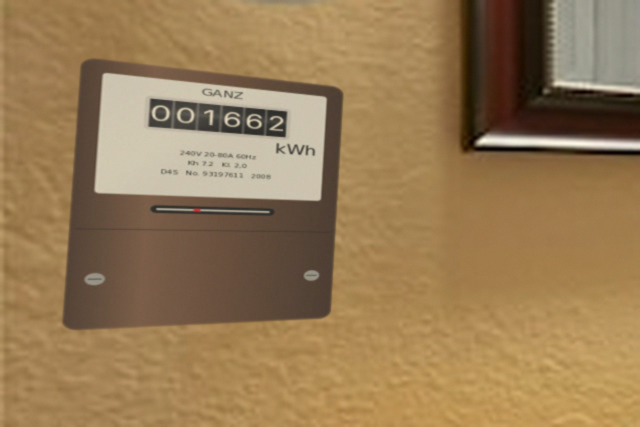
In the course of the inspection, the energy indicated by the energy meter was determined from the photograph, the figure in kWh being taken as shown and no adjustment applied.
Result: 1662 kWh
